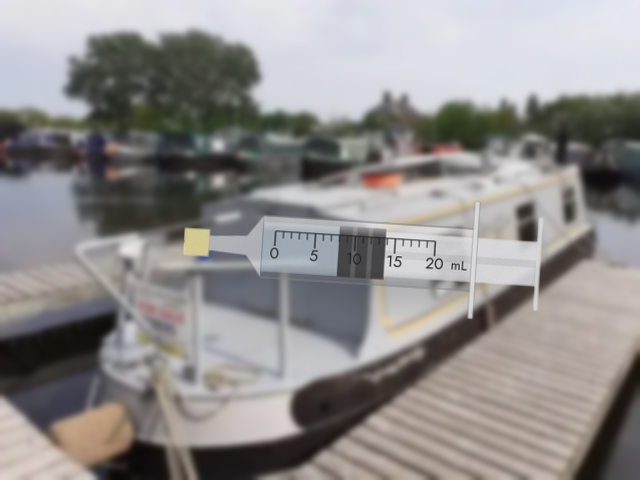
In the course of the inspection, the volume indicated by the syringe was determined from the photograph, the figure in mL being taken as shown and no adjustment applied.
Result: 8 mL
